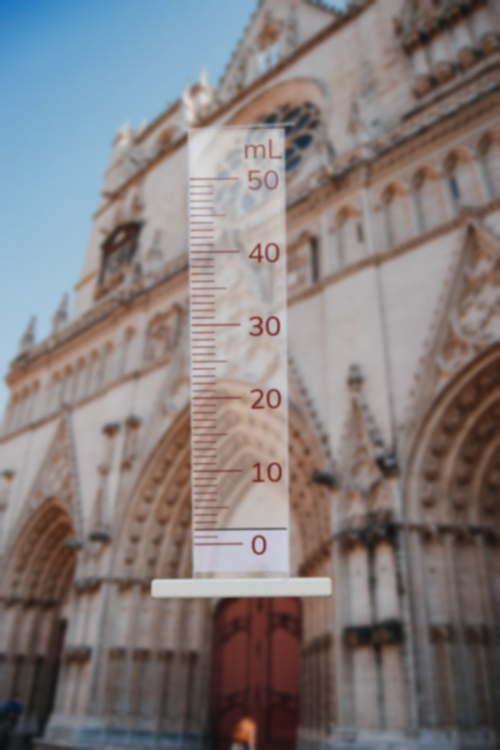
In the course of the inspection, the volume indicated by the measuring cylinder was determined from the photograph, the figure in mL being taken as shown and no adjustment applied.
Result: 2 mL
